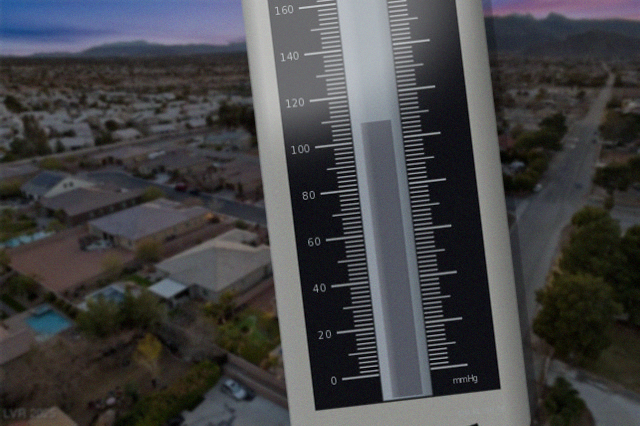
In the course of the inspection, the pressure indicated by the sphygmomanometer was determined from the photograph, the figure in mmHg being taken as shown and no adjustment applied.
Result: 108 mmHg
